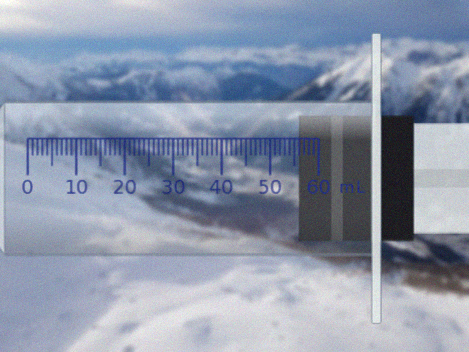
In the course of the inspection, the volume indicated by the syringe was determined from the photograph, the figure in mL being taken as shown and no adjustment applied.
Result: 56 mL
